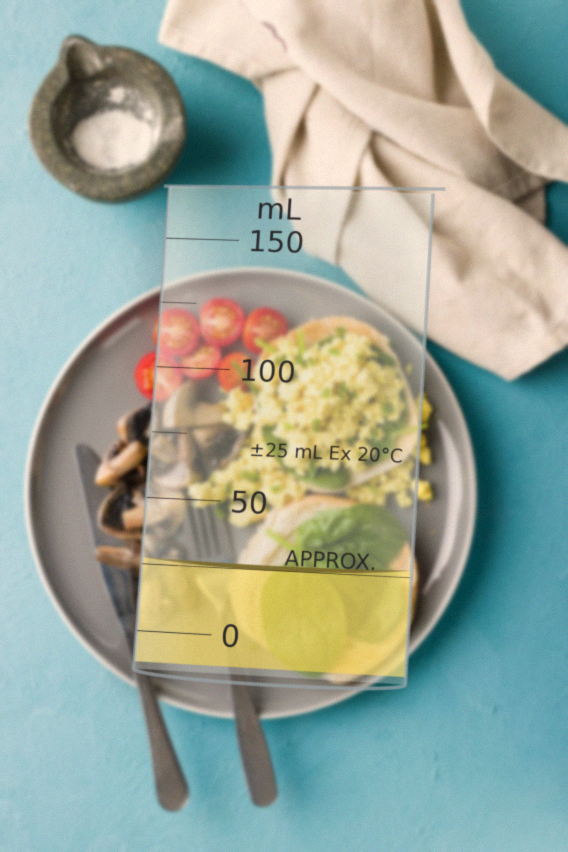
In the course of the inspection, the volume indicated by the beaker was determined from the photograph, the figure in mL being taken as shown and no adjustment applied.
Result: 25 mL
